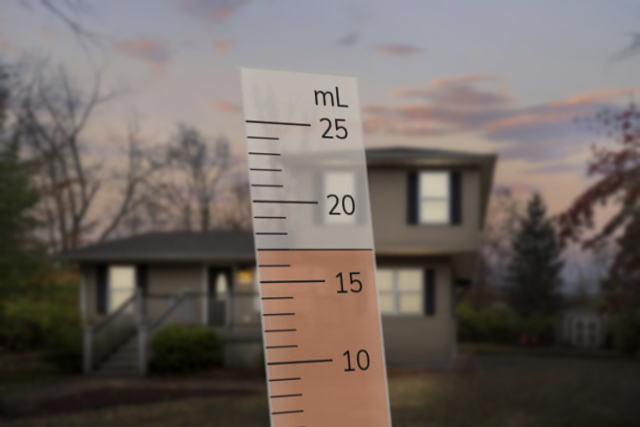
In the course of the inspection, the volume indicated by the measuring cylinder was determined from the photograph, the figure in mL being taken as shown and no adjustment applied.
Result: 17 mL
